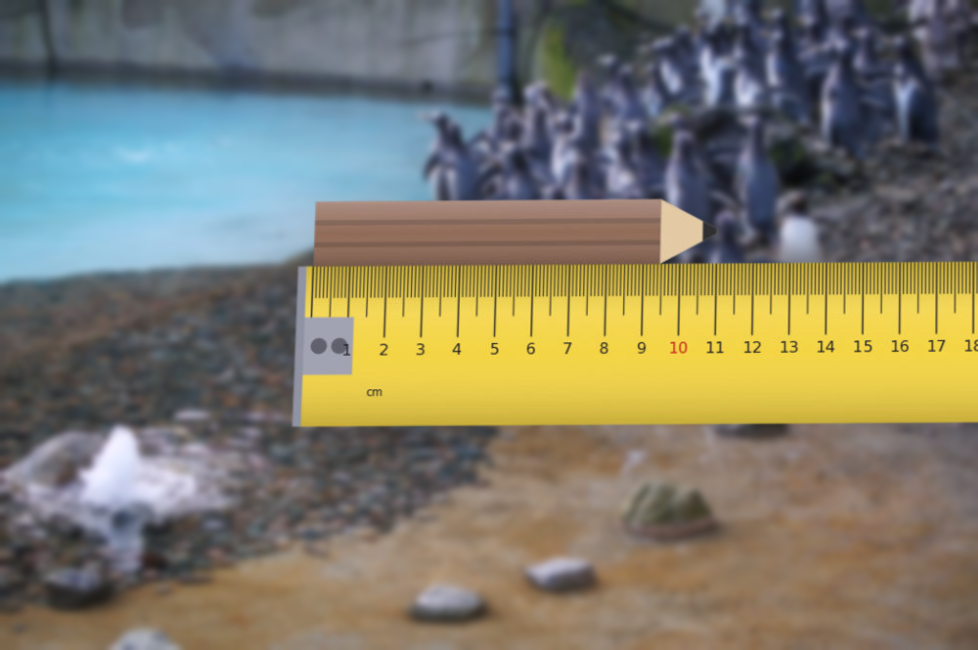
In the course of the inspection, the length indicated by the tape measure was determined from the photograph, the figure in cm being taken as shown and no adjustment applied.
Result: 11 cm
